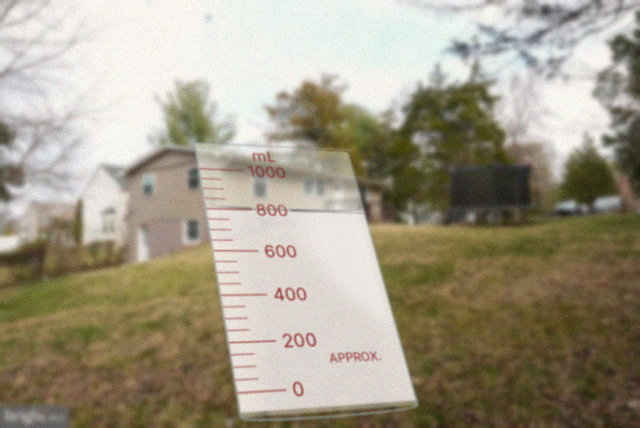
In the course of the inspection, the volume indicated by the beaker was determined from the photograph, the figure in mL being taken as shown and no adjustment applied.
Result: 800 mL
